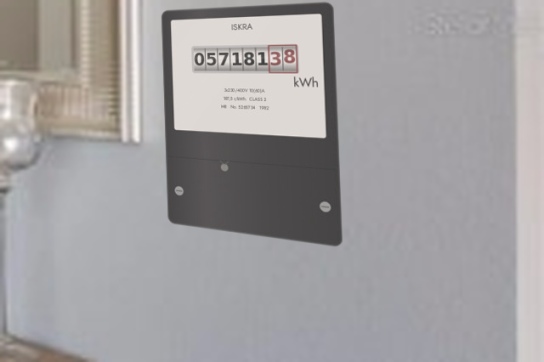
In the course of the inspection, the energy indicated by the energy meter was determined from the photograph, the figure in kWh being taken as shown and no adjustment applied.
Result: 57181.38 kWh
